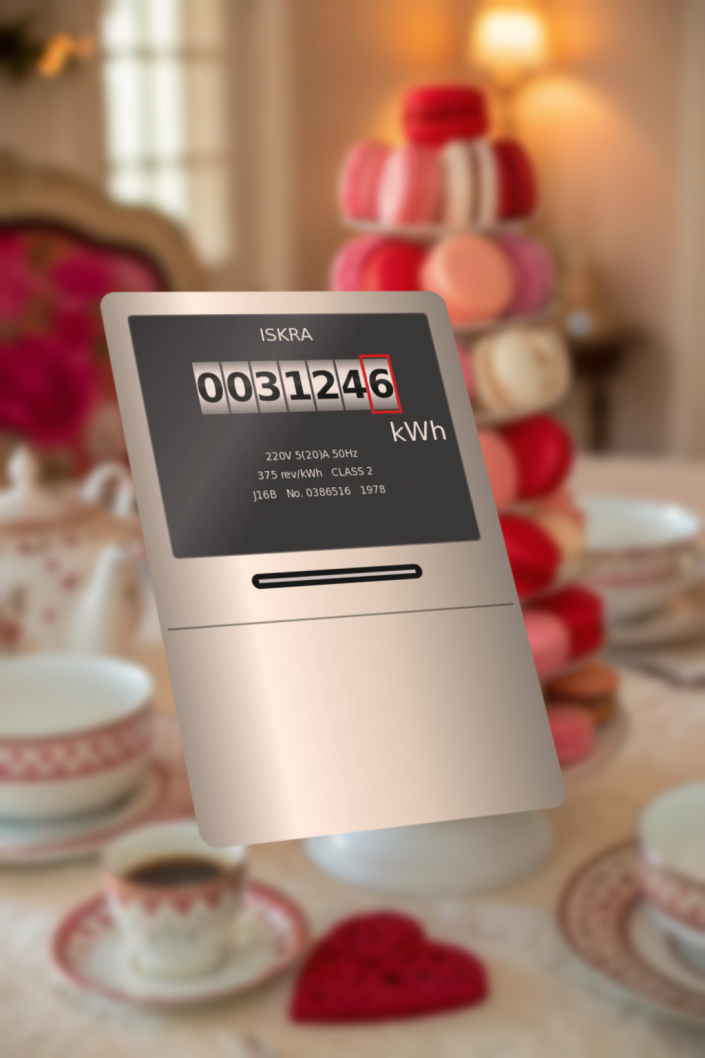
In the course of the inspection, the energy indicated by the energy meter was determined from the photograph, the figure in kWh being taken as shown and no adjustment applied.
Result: 3124.6 kWh
